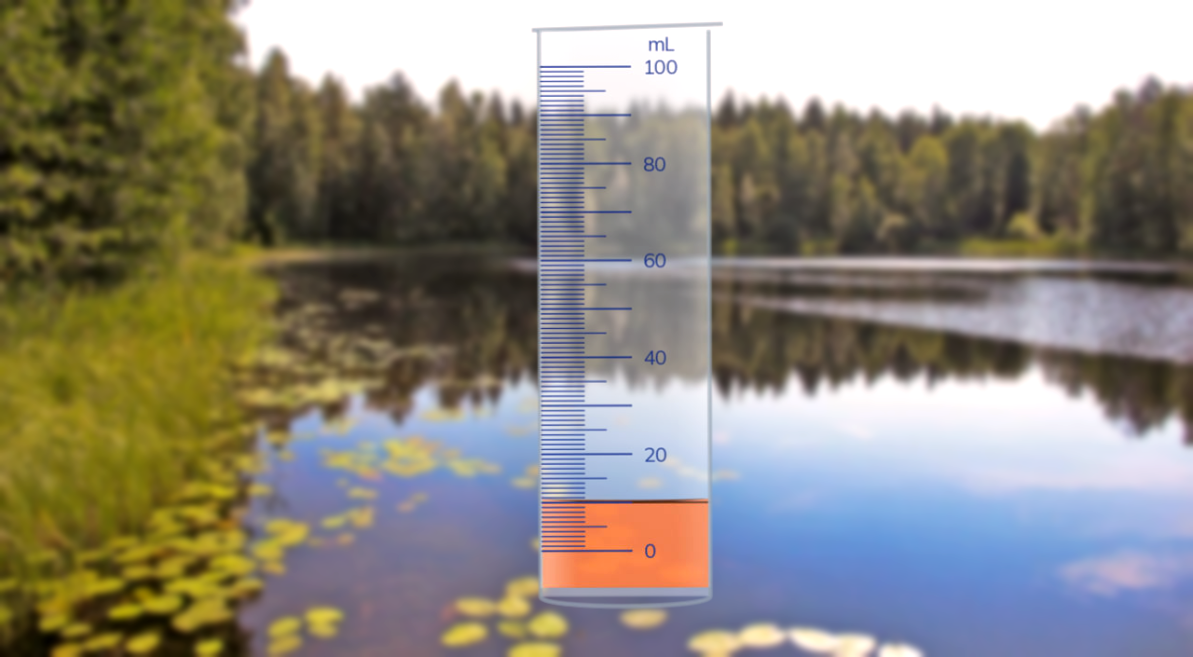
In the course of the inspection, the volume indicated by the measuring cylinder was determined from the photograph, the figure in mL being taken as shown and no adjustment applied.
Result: 10 mL
